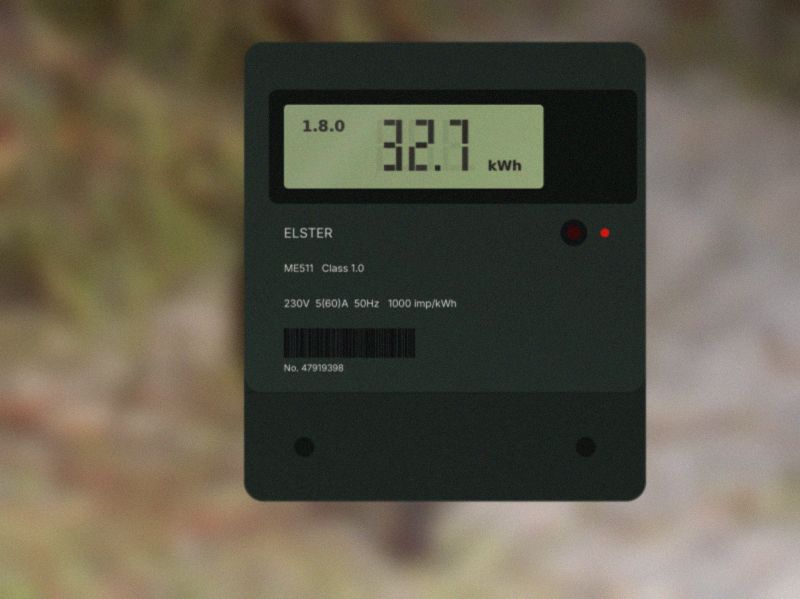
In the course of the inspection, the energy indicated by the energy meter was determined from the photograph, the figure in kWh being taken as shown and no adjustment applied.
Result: 32.7 kWh
